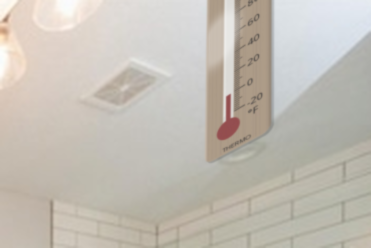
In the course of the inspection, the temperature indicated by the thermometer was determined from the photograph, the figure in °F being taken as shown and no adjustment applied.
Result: 0 °F
